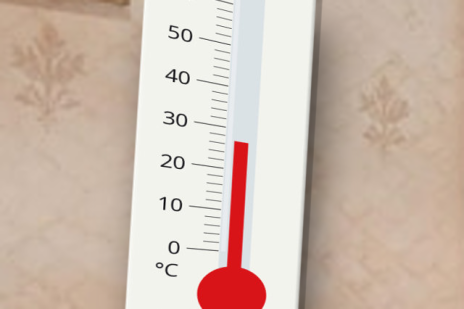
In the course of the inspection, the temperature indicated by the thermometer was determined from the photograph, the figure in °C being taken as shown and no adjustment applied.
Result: 27 °C
